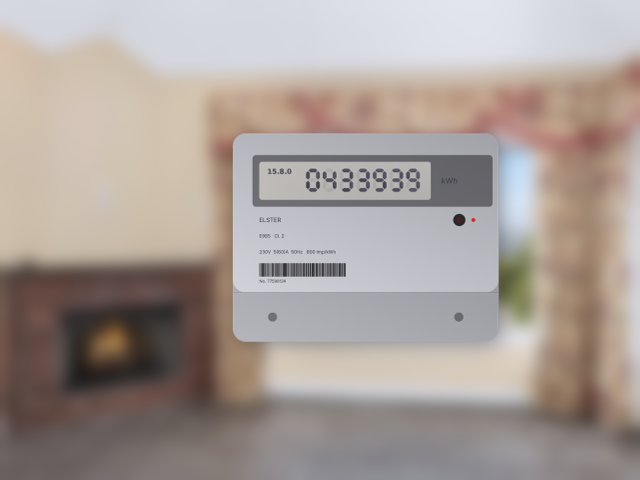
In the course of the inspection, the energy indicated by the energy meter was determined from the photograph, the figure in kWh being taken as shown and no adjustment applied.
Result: 433939 kWh
